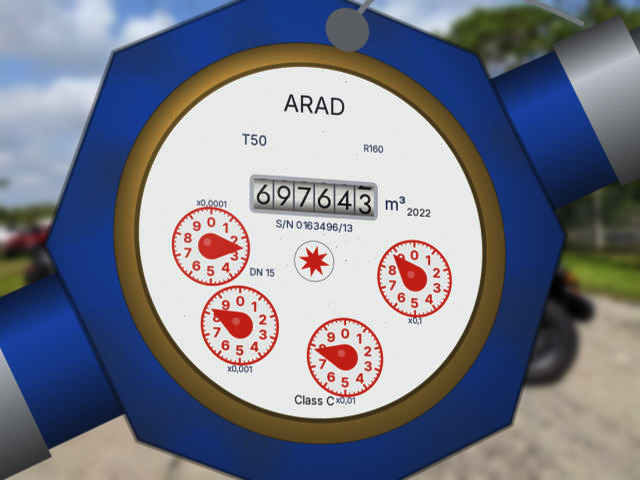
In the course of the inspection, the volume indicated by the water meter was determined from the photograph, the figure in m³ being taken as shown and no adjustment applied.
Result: 697642.8782 m³
